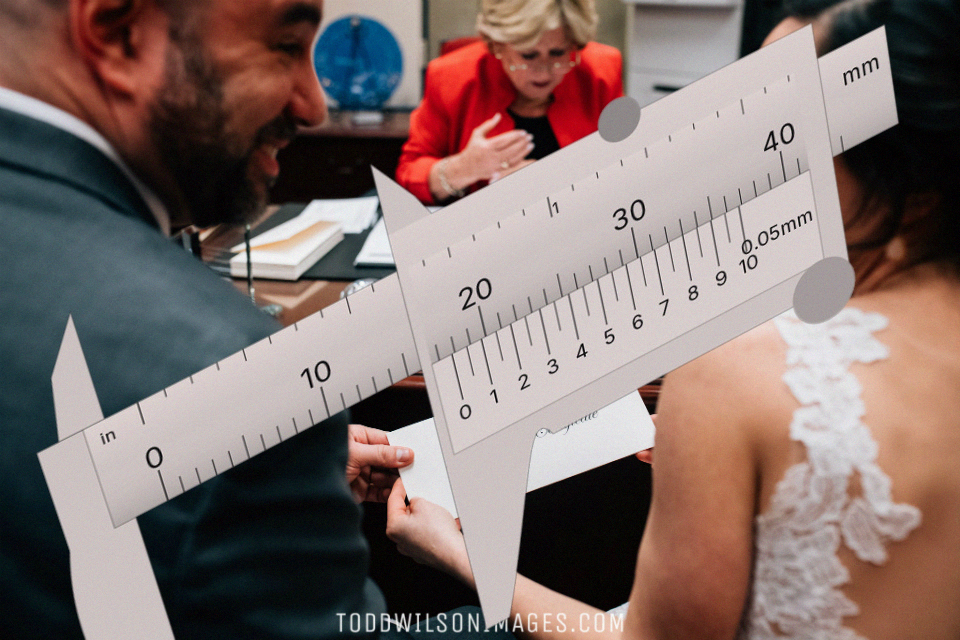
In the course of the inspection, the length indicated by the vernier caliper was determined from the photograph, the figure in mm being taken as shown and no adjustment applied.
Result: 17.8 mm
